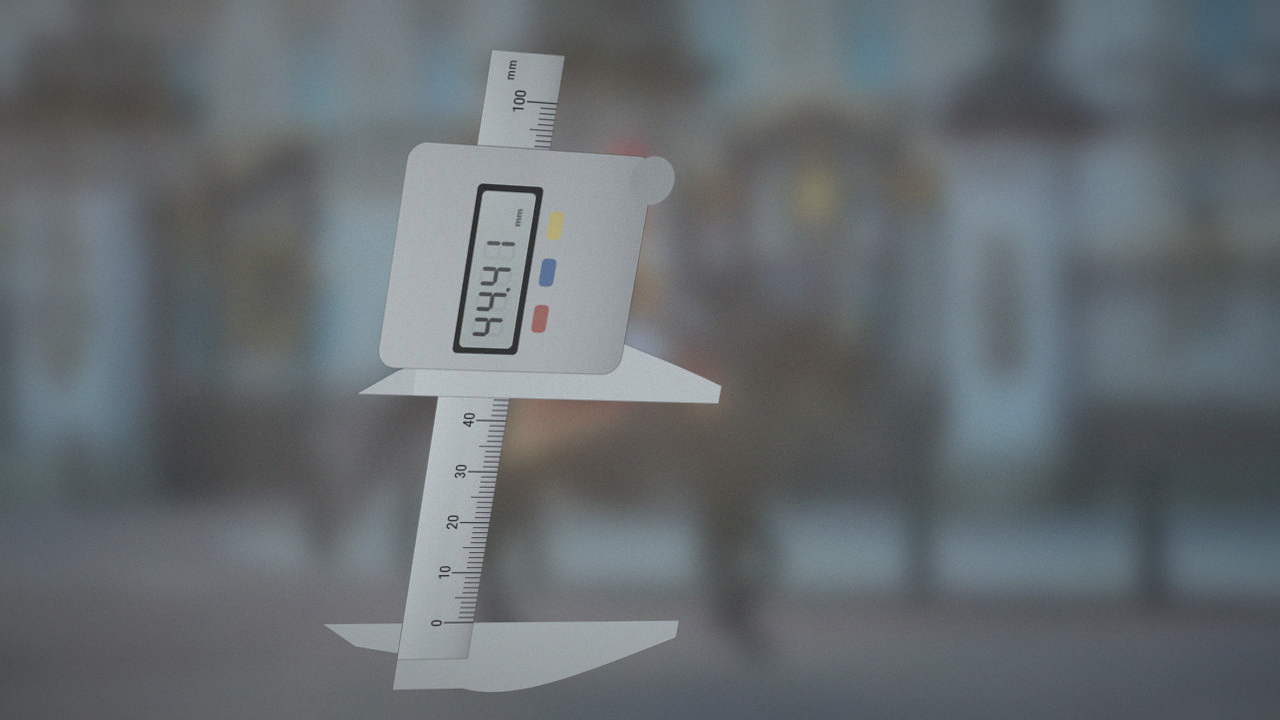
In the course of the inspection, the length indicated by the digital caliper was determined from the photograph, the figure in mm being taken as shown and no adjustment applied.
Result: 44.41 mm
